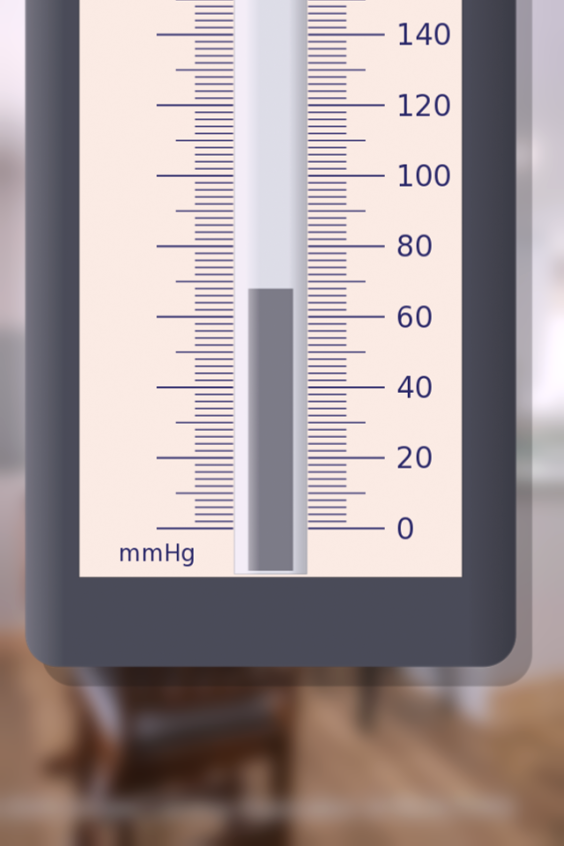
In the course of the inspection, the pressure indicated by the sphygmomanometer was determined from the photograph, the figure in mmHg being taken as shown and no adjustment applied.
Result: 68 mmHg
